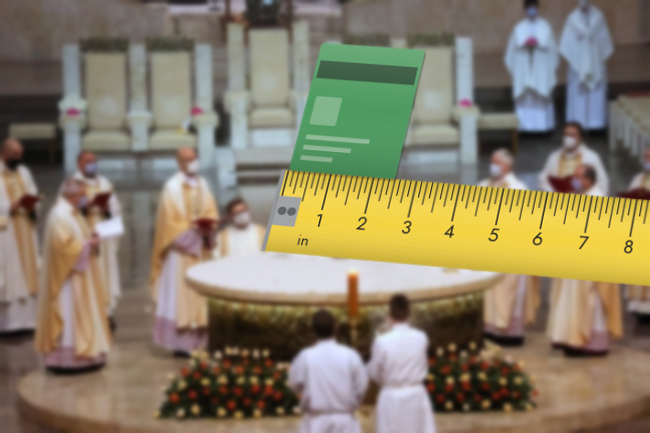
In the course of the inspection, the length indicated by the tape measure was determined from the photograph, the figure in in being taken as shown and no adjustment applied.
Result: 2.5 in
